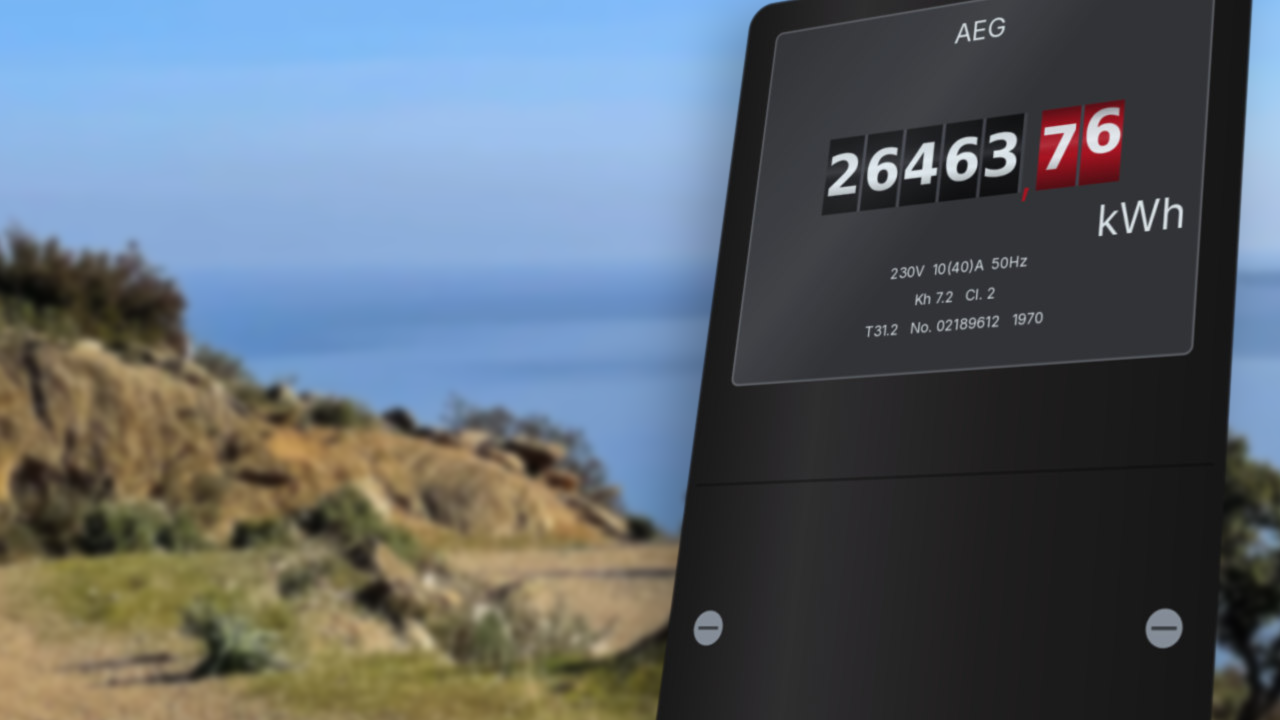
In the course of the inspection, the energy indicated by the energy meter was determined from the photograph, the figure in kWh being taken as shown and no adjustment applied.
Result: 26463.76 kWh
